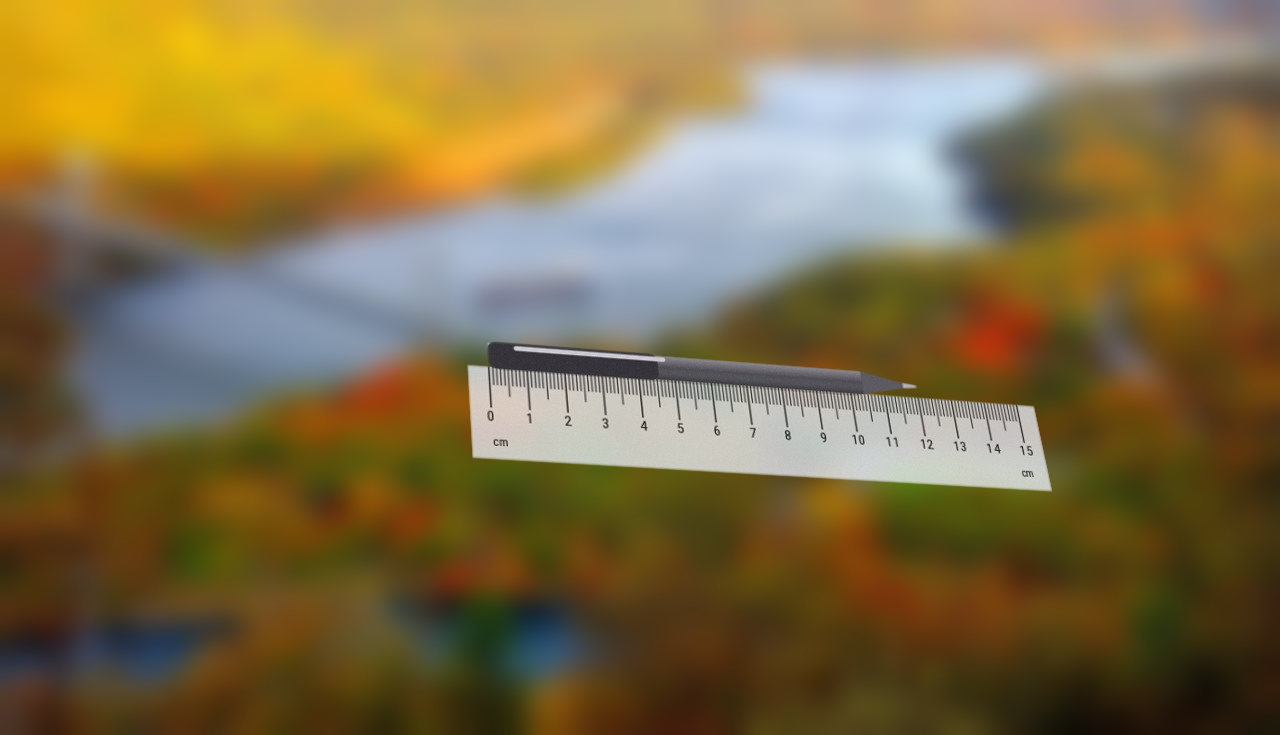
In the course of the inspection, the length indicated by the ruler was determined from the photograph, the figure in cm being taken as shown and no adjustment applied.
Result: 12 cm
